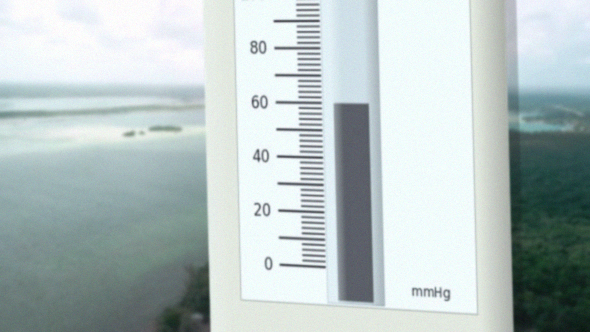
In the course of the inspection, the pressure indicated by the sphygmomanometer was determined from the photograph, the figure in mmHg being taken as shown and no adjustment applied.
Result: 60 mmHg
